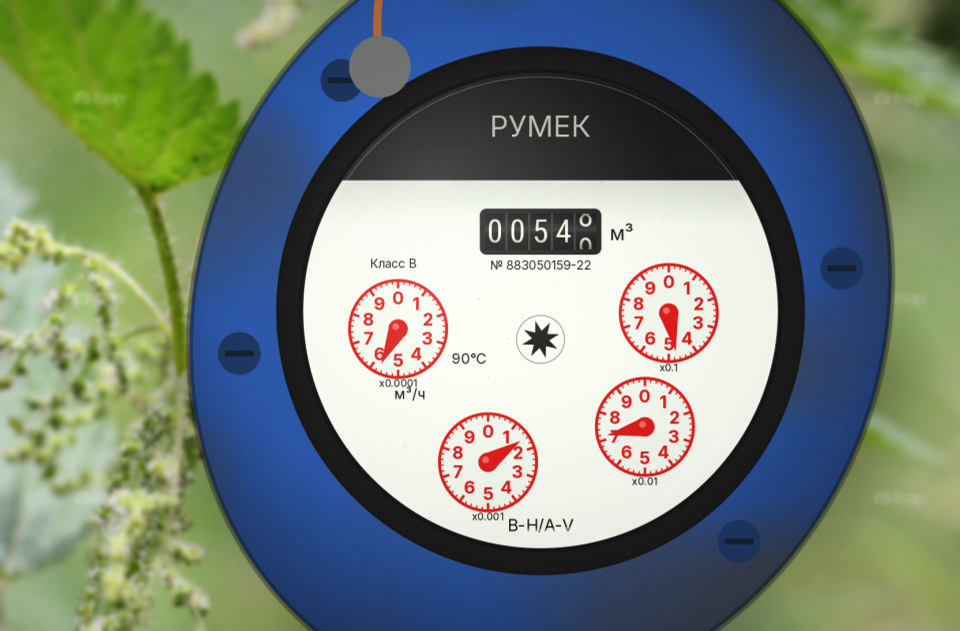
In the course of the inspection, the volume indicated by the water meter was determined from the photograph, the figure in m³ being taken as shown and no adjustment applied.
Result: 548.4715 m³
